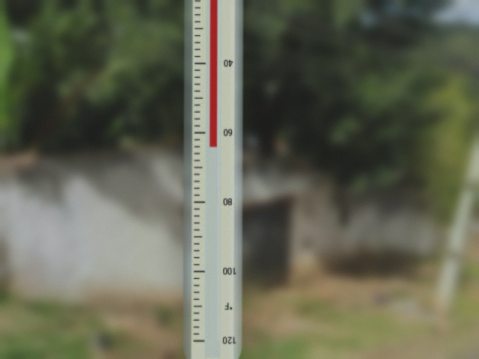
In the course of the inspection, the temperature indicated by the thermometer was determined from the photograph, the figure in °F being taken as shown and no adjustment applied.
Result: 64 °F
